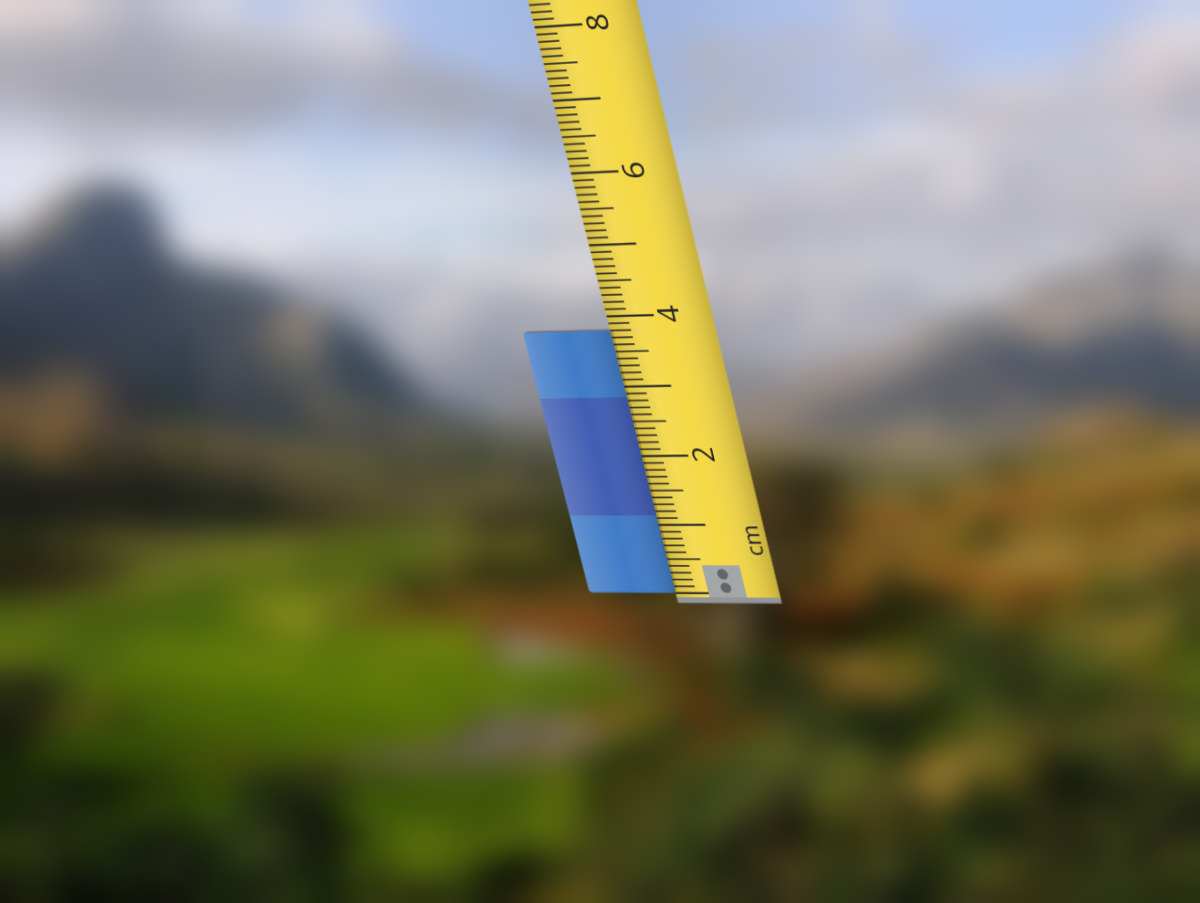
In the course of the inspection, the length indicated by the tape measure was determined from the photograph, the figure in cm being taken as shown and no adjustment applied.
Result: 3.8 cm
